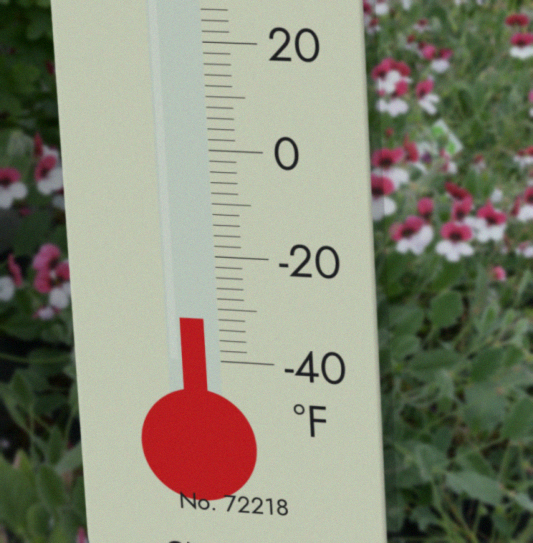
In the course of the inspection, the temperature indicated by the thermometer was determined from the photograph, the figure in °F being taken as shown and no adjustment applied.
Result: -32 °F
